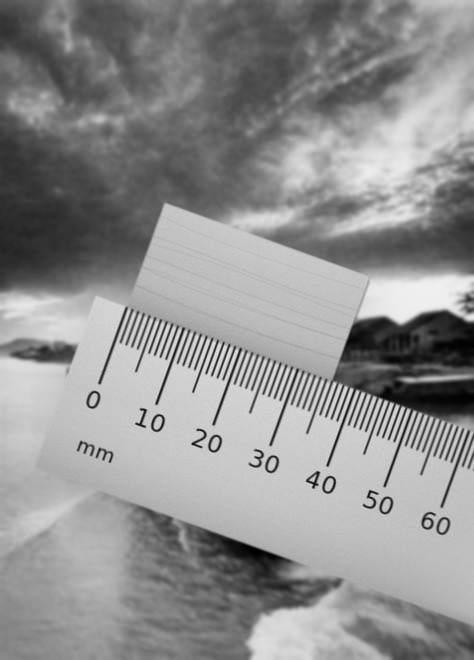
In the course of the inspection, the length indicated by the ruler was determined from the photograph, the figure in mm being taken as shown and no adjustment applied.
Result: 36 mm
